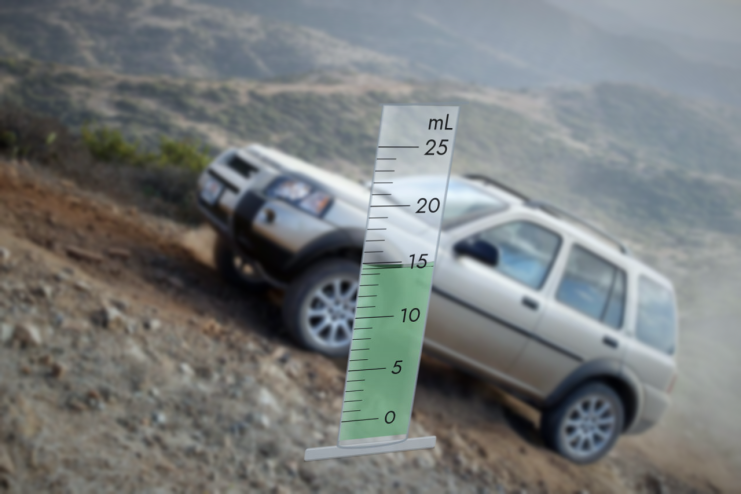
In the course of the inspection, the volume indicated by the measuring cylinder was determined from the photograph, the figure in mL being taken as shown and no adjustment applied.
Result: 14.5 mL
